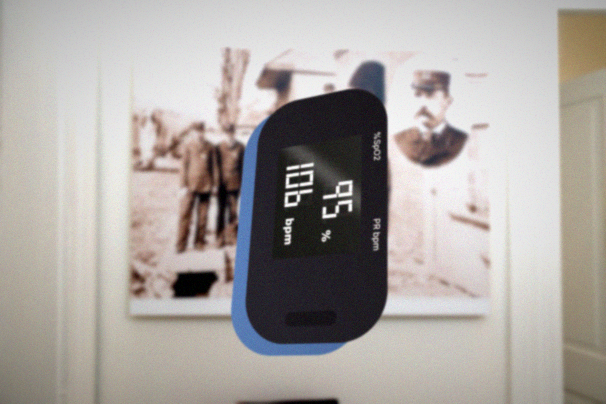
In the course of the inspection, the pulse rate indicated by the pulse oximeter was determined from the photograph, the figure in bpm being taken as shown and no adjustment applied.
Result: 106 bpm
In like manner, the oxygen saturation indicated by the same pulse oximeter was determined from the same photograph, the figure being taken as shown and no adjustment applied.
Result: 95 %
